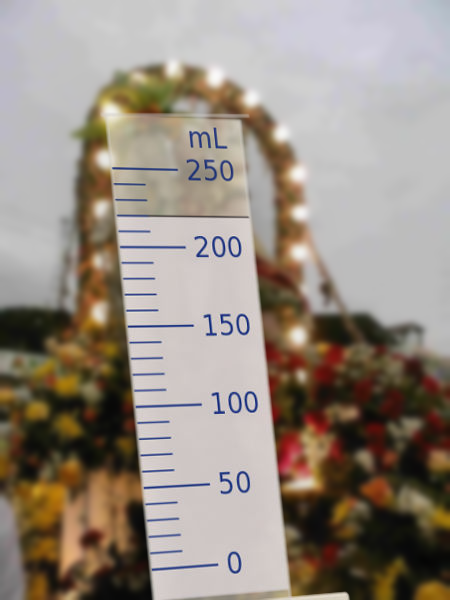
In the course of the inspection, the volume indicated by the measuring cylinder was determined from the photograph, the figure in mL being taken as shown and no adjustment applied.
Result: 220 mL
